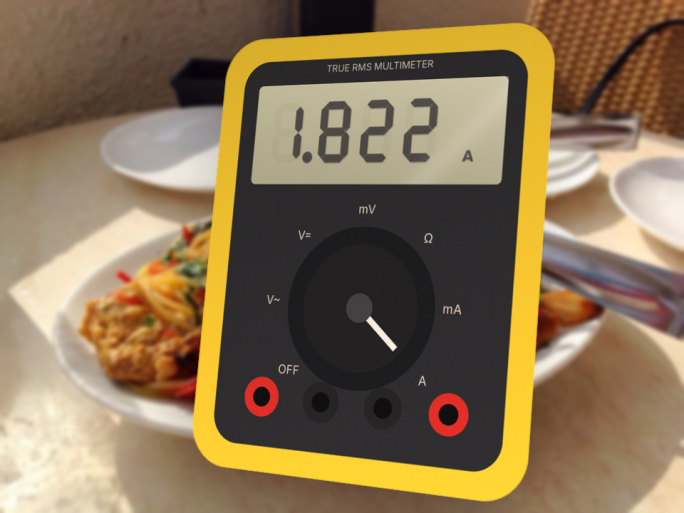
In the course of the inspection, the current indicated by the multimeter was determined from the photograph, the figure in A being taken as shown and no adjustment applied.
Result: 1.822 A
